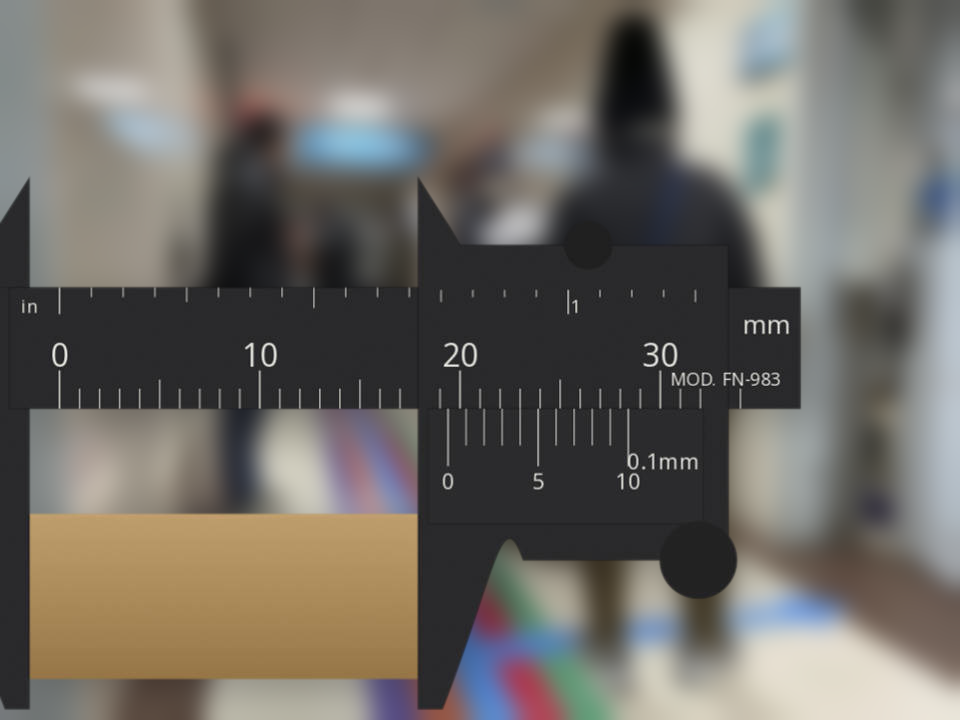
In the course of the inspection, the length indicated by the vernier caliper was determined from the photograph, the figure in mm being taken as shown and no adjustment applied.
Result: 19.4 mm
